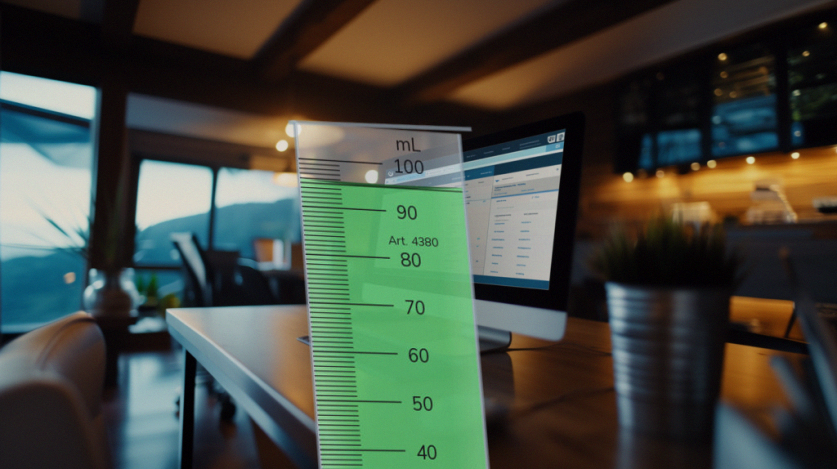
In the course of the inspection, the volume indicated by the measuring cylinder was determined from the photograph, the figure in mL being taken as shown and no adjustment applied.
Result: 95 mL
